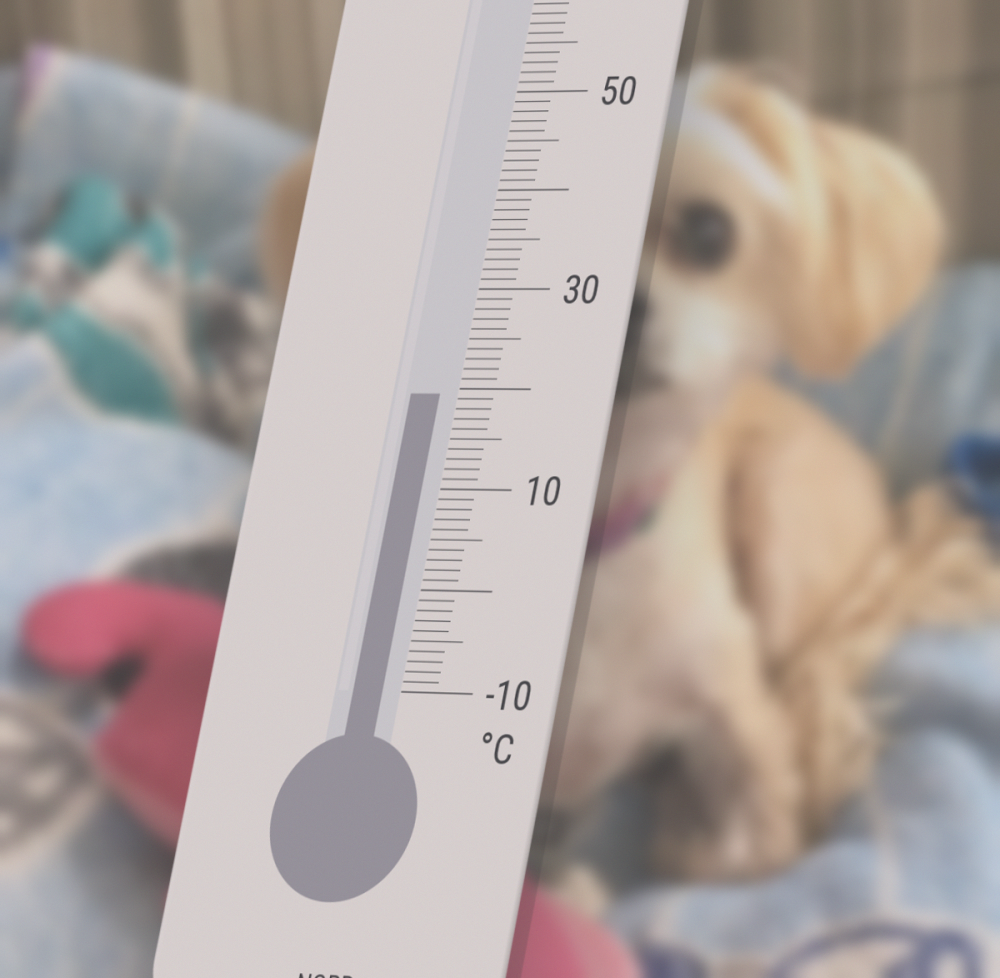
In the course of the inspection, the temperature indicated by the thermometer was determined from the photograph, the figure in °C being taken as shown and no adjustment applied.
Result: 19.5 °C
